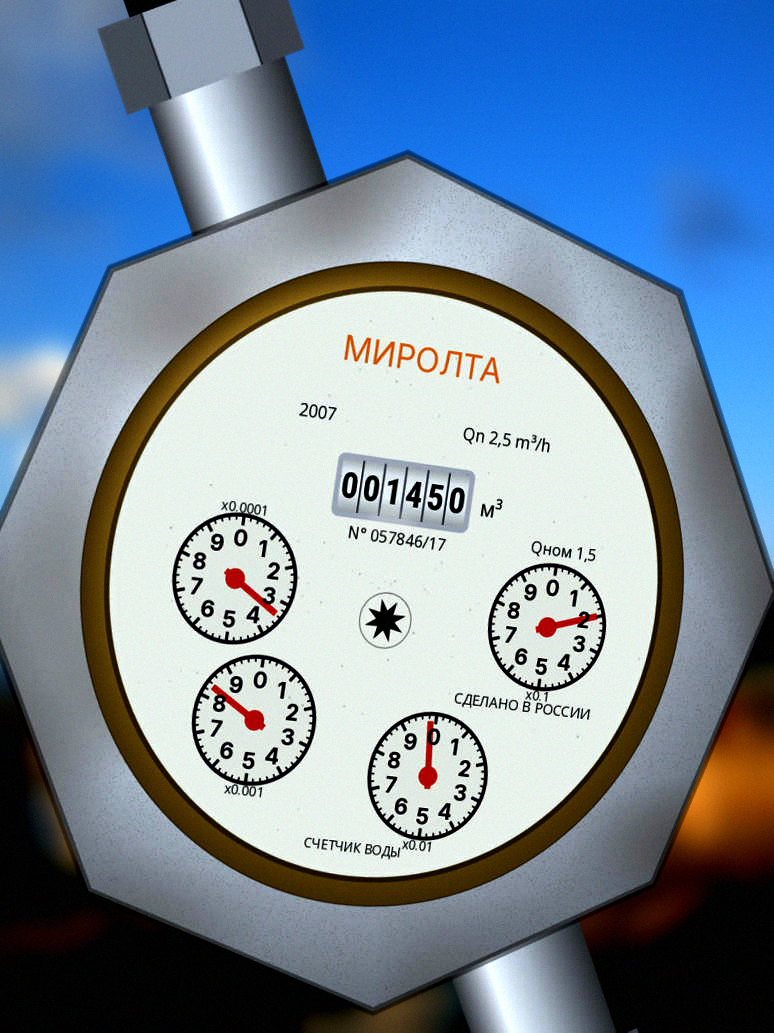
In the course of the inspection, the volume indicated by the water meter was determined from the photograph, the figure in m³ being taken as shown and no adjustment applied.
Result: 1450.1983 m³
